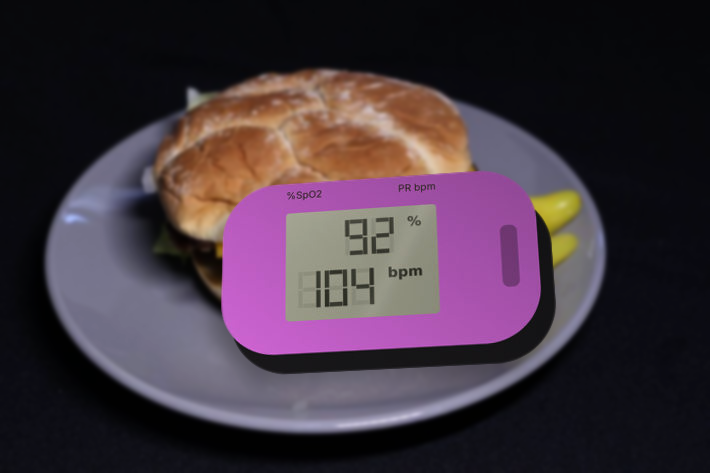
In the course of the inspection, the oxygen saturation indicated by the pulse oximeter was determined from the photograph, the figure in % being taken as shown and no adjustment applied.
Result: 92 %
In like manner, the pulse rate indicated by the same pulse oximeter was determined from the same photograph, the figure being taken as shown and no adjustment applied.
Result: 104 bpm
